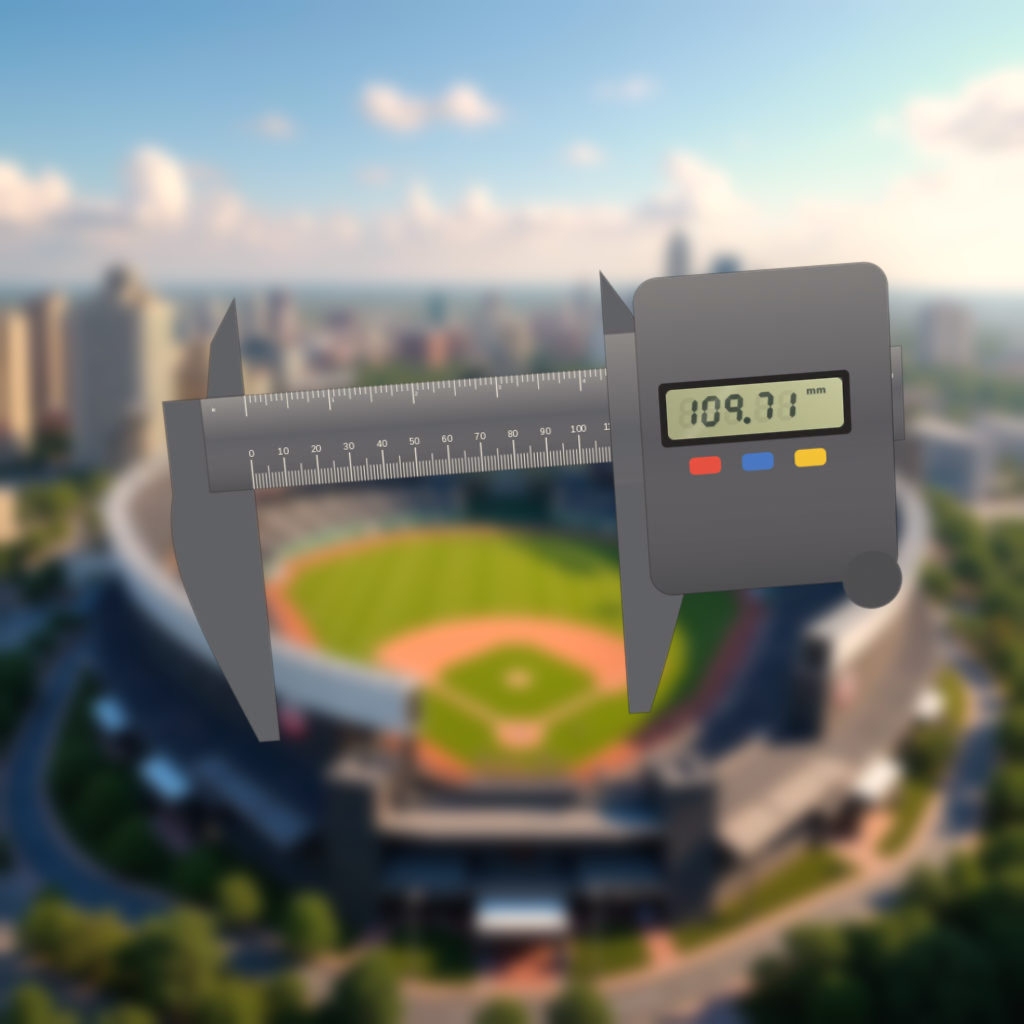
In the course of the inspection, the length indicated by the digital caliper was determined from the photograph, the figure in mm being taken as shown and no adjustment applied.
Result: 109.71 mm
